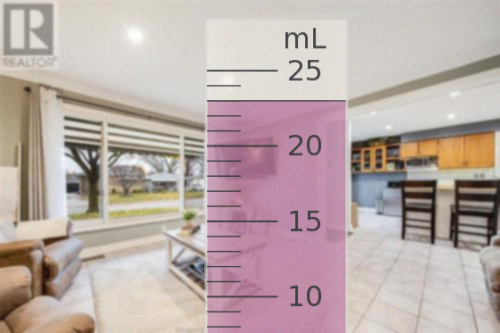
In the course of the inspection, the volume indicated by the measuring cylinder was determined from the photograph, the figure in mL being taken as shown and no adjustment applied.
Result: 23 mL
